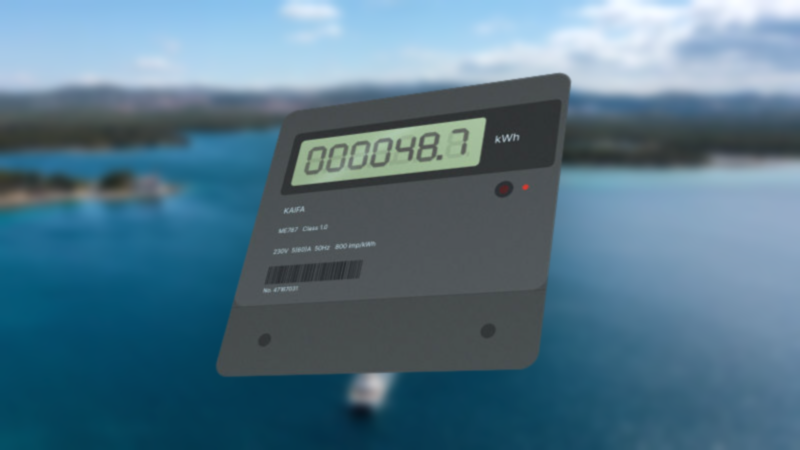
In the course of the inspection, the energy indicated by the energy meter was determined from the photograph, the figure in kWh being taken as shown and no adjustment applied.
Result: 48.7 kWh
